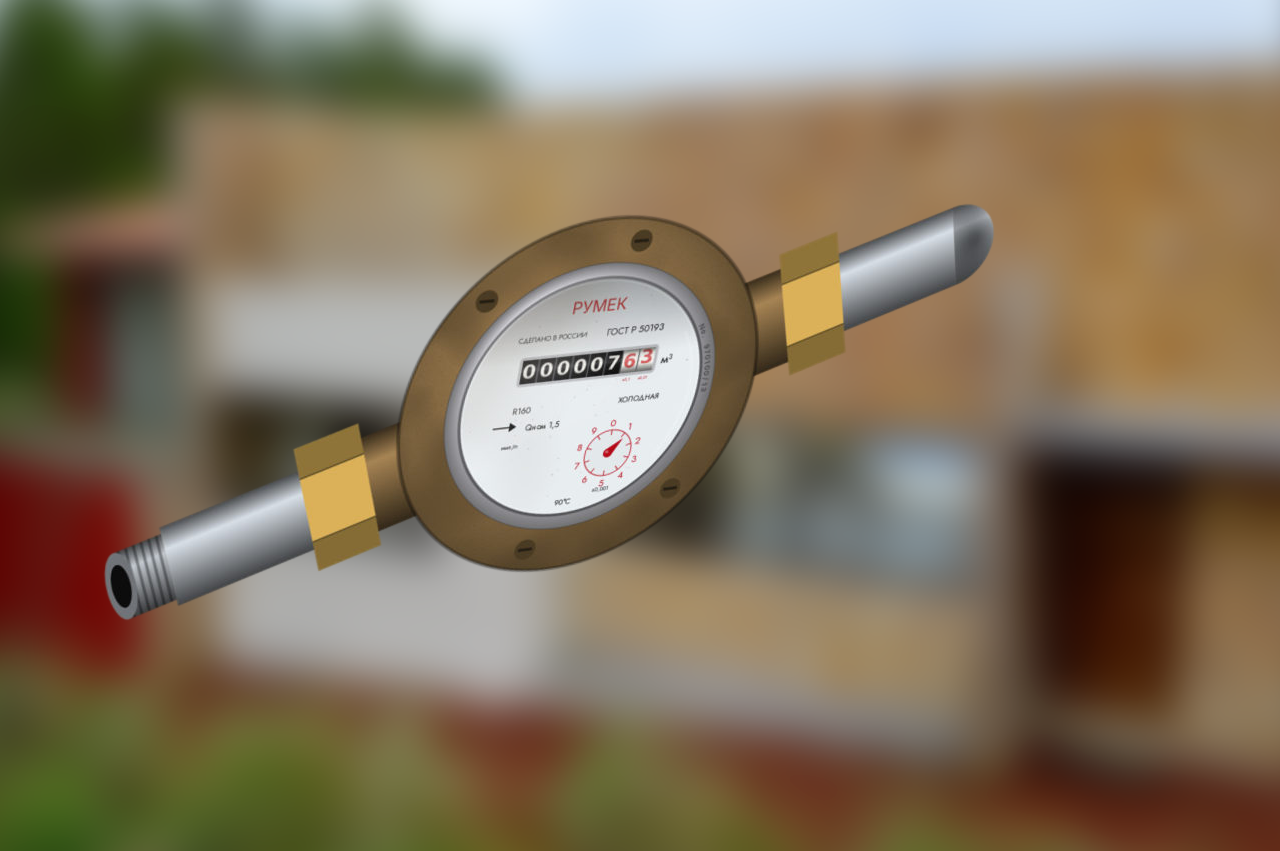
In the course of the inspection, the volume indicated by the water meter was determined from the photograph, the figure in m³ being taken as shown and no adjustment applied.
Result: 7.631 m³
